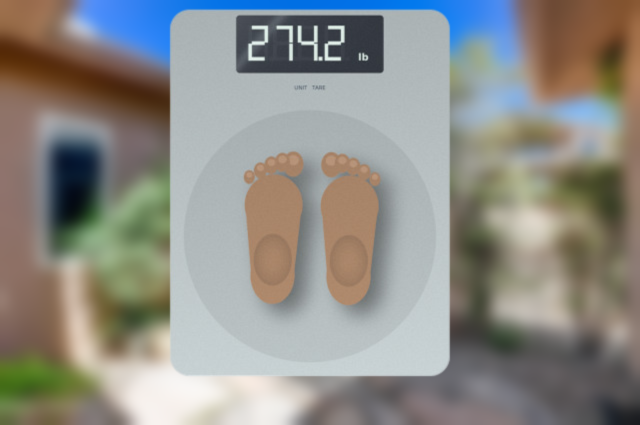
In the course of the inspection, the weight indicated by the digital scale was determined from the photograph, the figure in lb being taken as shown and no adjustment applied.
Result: 274.2 lb
